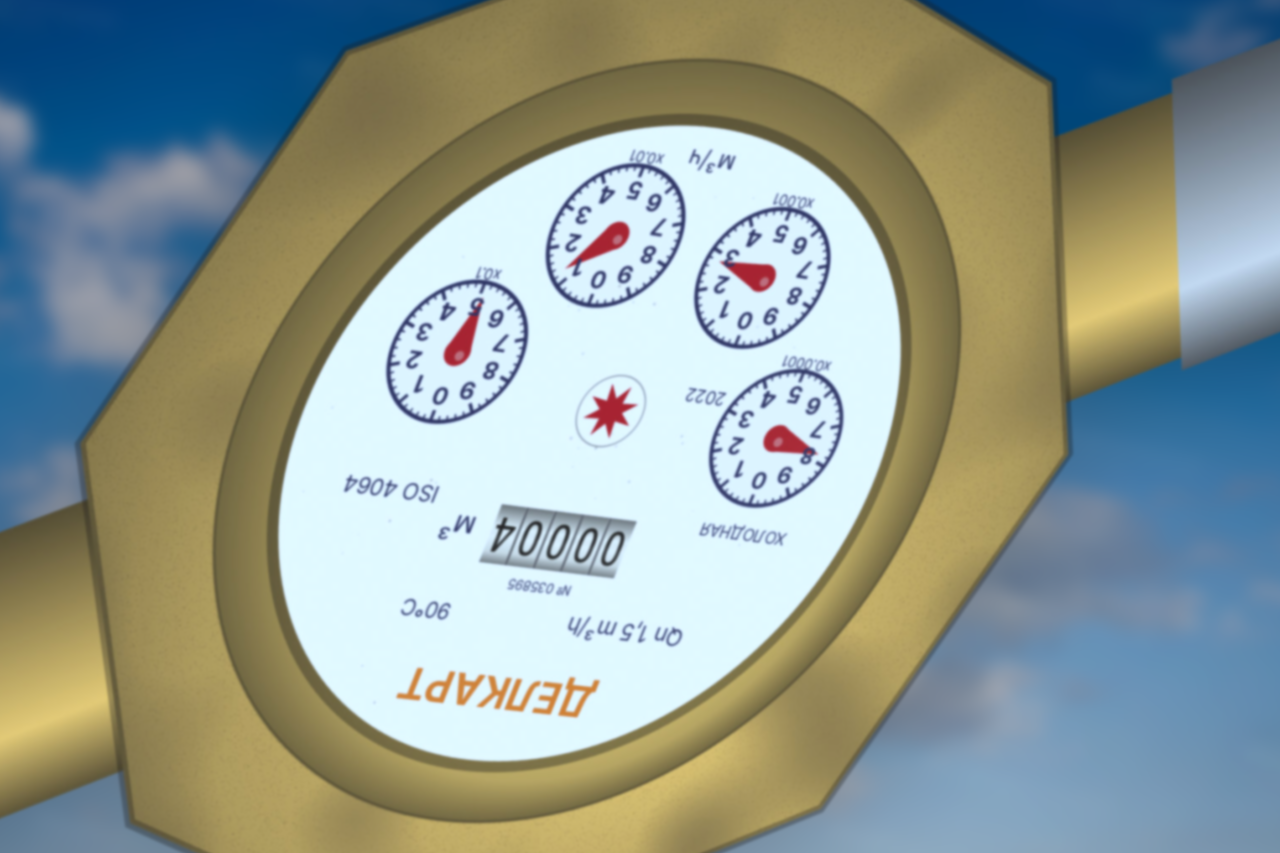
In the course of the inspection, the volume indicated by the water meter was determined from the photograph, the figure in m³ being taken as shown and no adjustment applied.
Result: 4.5127 m³
